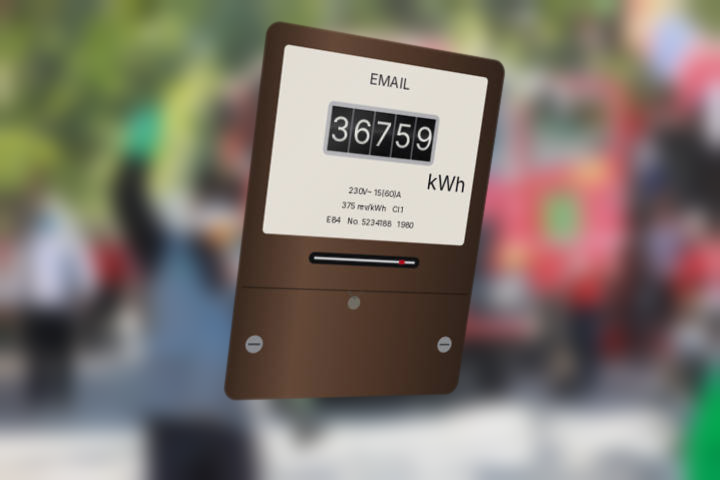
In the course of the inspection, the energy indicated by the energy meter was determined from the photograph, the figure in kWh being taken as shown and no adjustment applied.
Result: 36759 kWh
